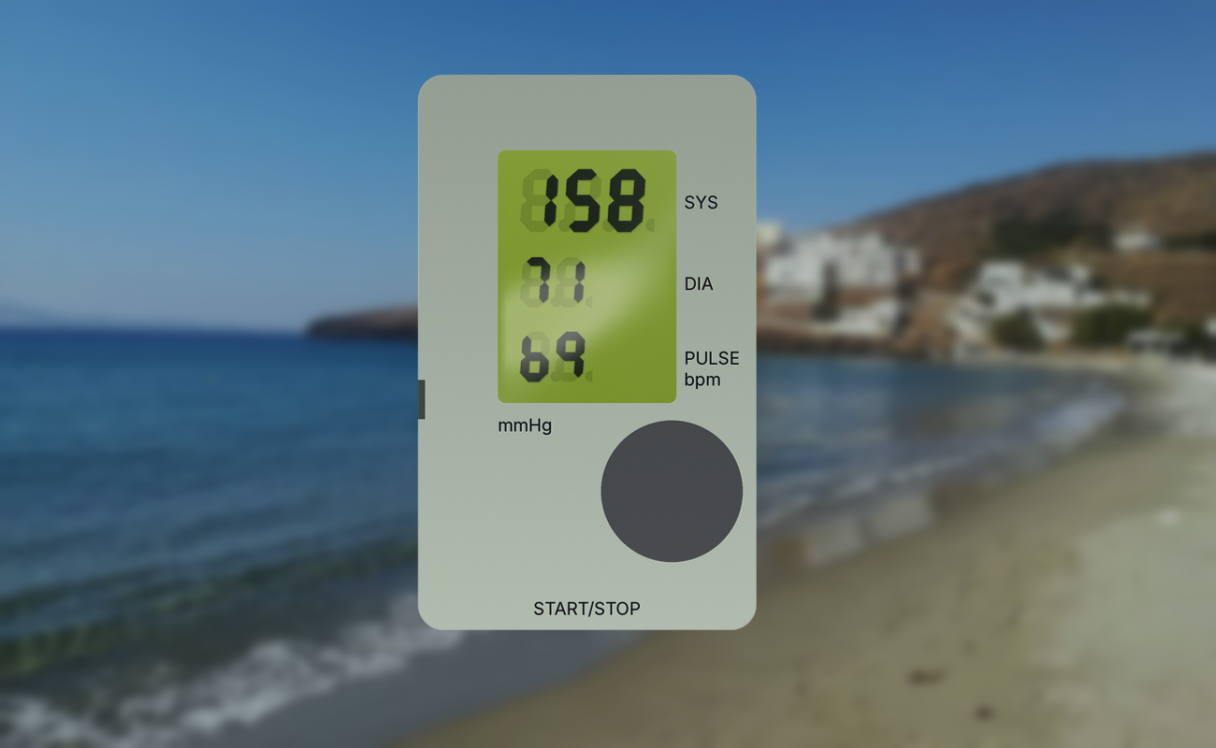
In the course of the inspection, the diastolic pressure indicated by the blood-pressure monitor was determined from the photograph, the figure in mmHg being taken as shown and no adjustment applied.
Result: 71 mmHg
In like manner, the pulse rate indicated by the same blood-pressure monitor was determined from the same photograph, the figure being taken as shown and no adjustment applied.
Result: 69 bpm
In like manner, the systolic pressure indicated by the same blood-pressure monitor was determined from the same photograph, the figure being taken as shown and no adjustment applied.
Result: 158 mmHg
